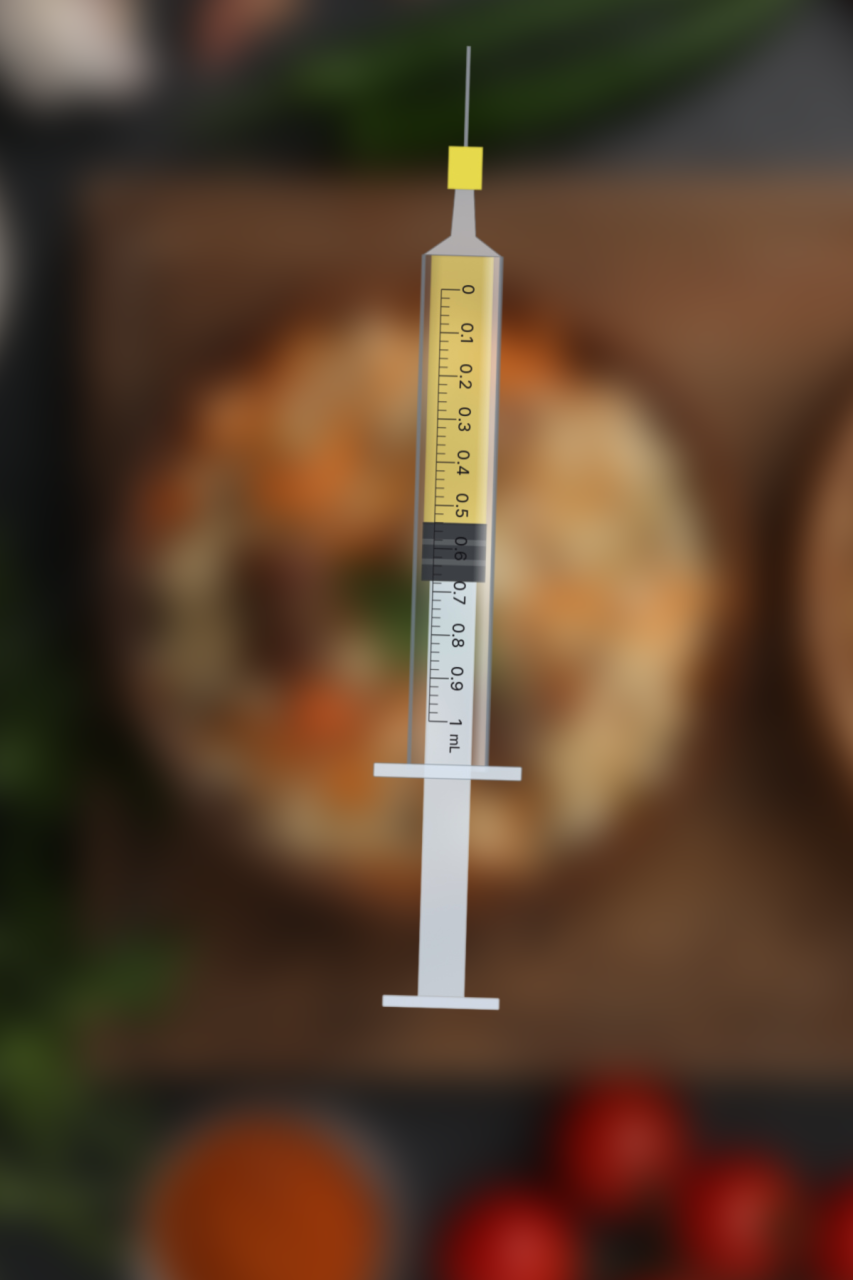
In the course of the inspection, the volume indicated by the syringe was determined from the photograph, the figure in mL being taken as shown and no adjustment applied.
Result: 0.54 mL
